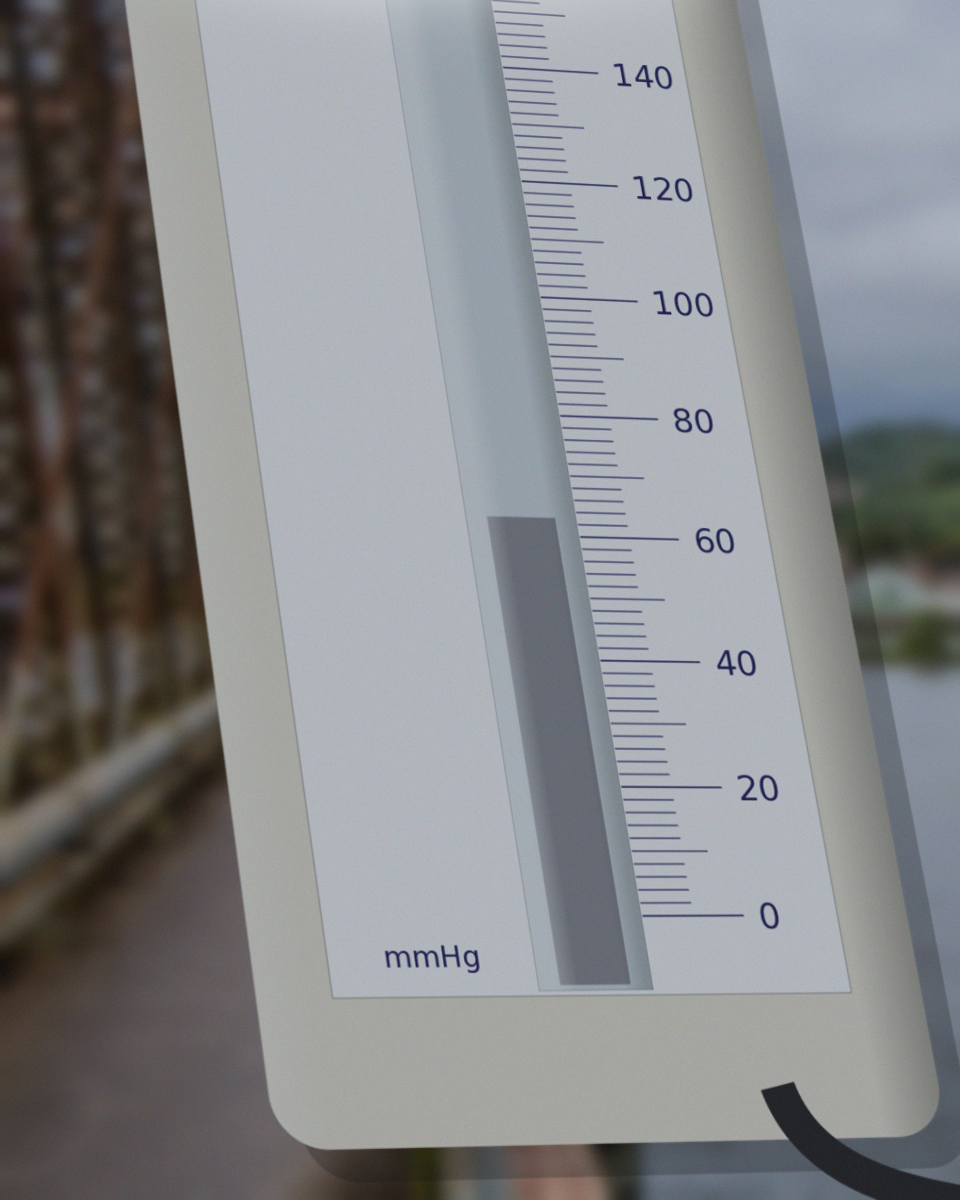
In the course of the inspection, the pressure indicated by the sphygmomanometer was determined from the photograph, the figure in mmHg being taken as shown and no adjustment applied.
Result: 63 mmHg
